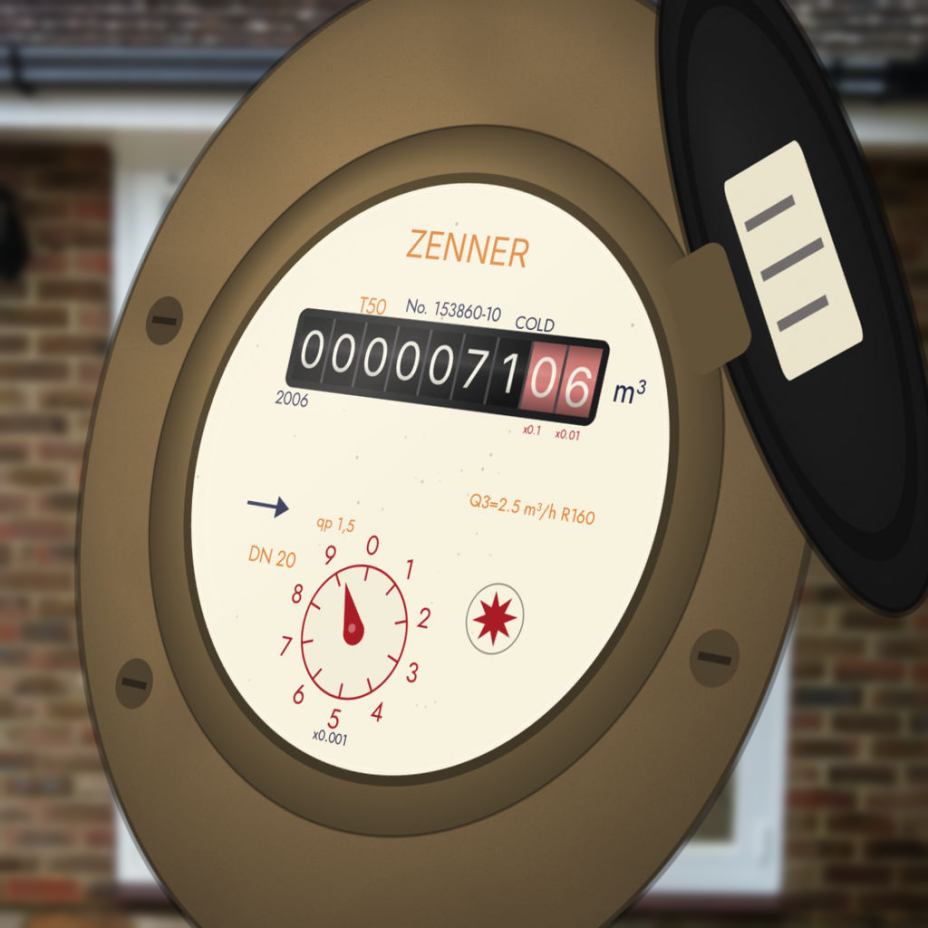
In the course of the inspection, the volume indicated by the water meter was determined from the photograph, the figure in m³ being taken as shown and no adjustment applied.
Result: 71.059 m³
